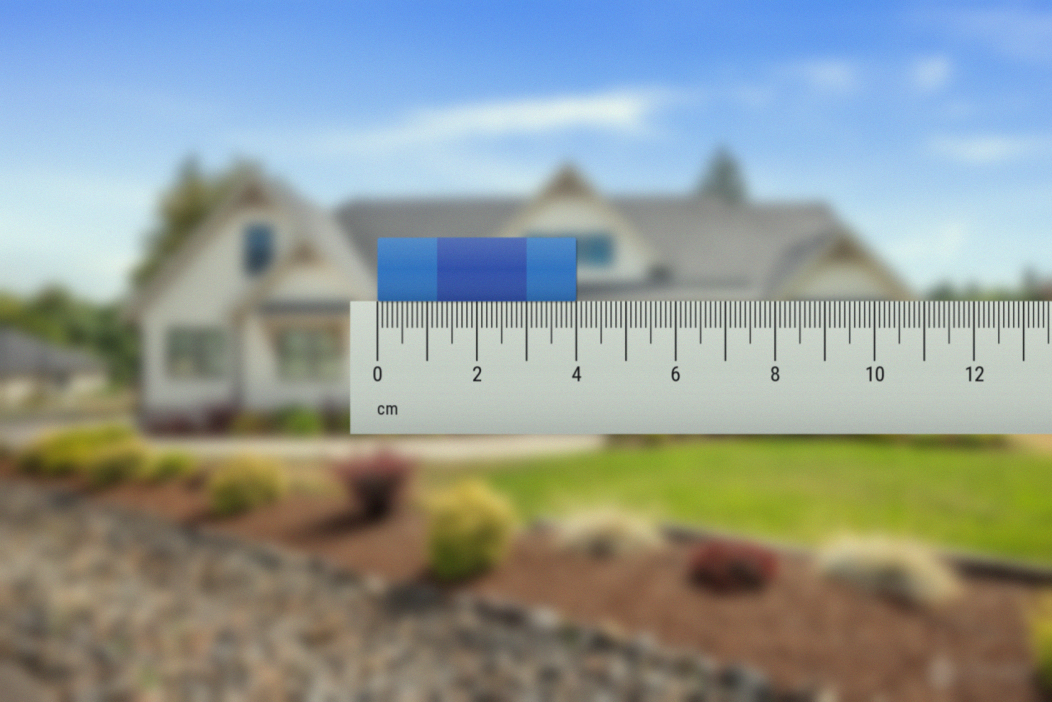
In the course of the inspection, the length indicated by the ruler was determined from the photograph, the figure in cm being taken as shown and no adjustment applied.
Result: 4 cm
